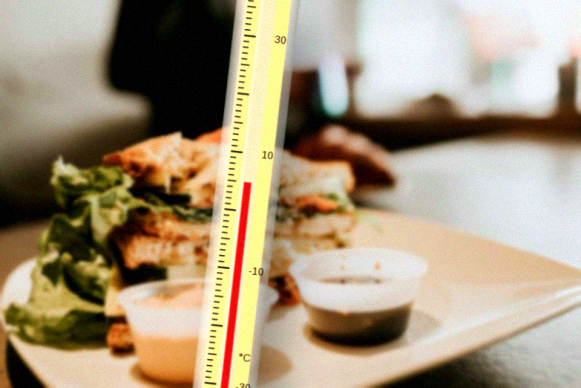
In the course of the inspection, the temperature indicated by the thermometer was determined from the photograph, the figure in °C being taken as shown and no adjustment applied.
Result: 5 °C
